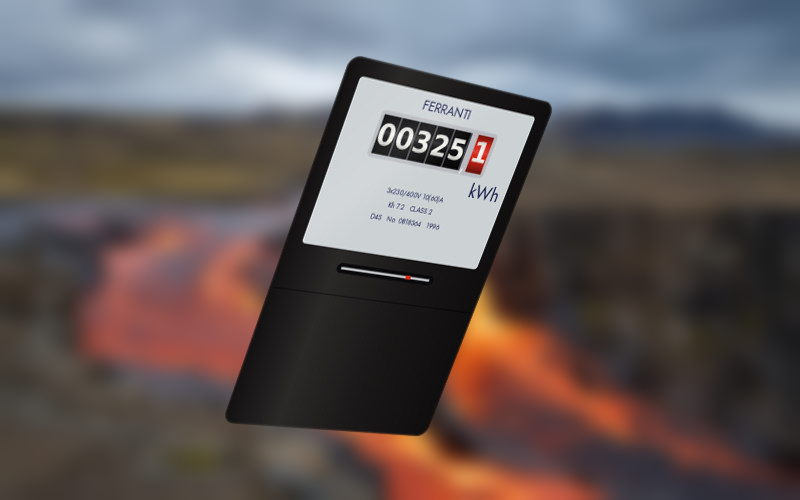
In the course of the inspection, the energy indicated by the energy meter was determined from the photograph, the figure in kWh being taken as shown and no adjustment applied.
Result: 325.1 kWh
